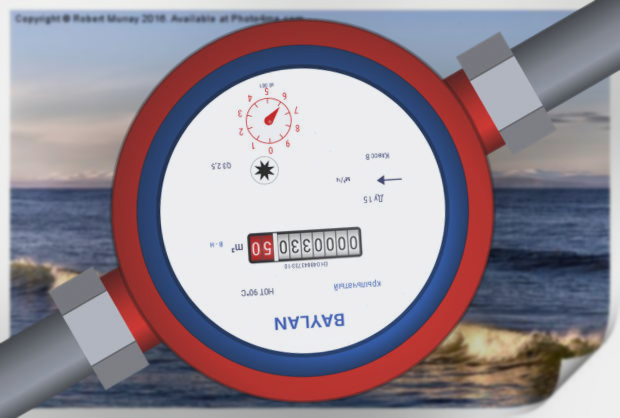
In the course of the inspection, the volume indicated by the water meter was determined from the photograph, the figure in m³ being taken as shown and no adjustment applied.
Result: 330.506 m³
